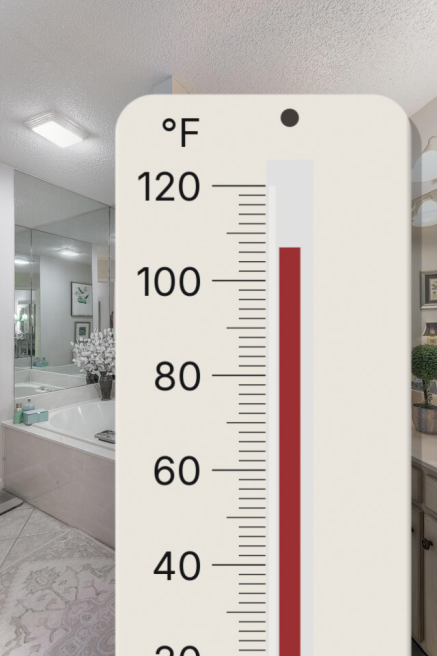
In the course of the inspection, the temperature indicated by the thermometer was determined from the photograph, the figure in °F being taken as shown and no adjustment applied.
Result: 107 °F
